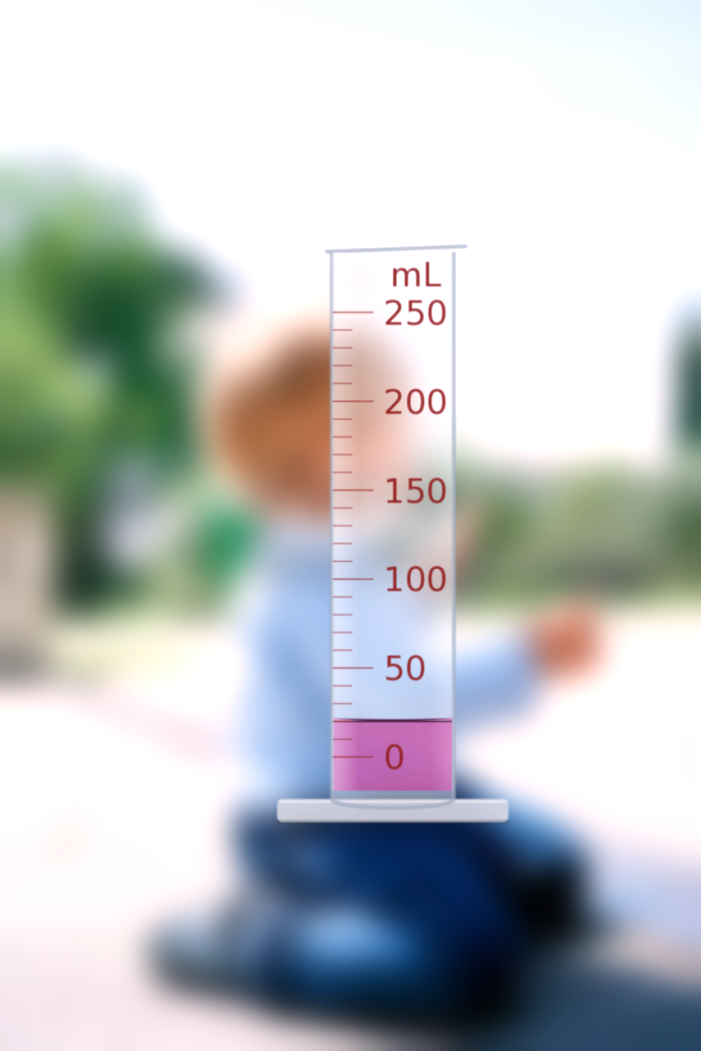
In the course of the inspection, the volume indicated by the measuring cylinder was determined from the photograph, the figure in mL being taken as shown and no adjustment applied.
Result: 20 mL
